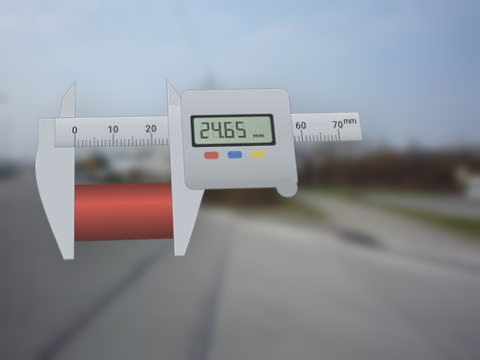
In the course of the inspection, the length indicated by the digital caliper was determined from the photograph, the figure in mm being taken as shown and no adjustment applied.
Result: 24.65 mm
